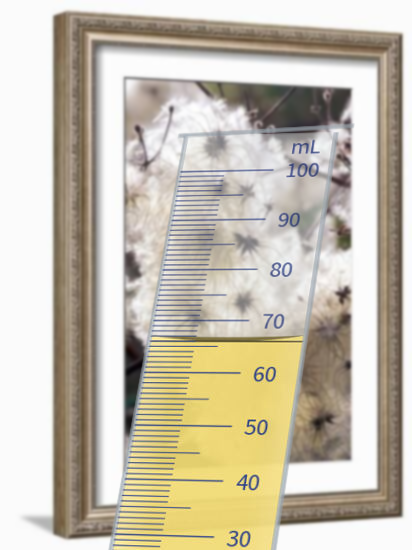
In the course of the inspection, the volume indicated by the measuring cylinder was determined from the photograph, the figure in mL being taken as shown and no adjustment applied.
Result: 66 mL
